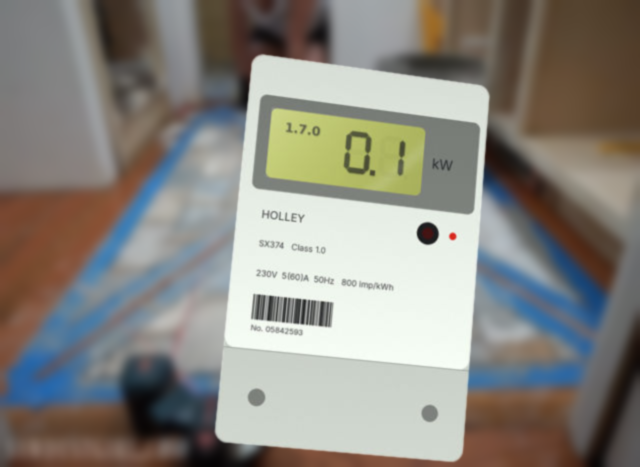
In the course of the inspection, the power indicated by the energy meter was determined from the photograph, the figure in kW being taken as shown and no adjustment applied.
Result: 0.1 kW
